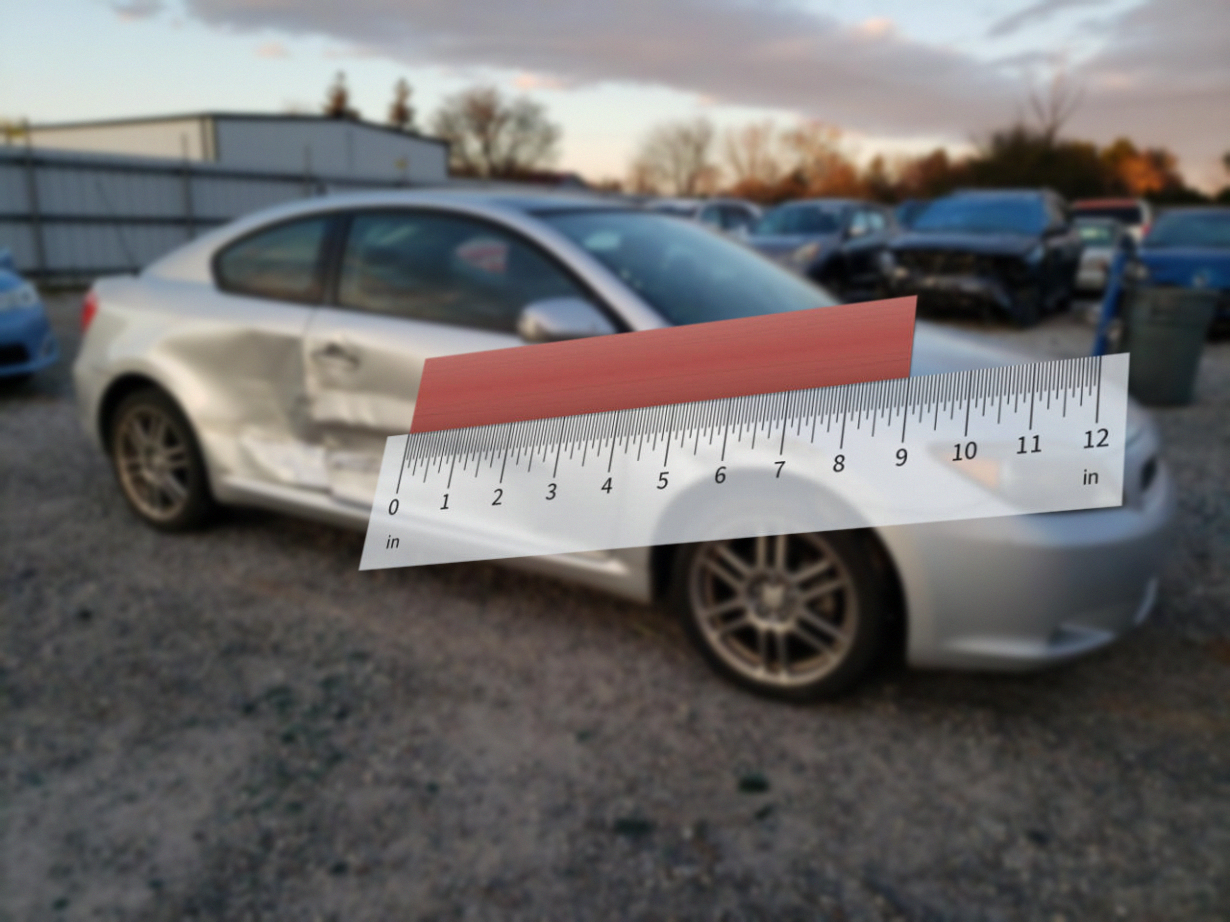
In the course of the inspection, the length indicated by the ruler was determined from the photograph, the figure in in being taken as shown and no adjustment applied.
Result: 9 in
